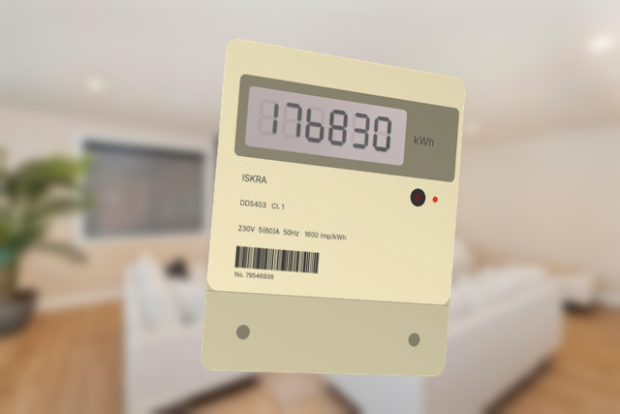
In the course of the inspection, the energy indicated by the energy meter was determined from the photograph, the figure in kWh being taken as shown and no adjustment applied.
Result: 176830 kWh
